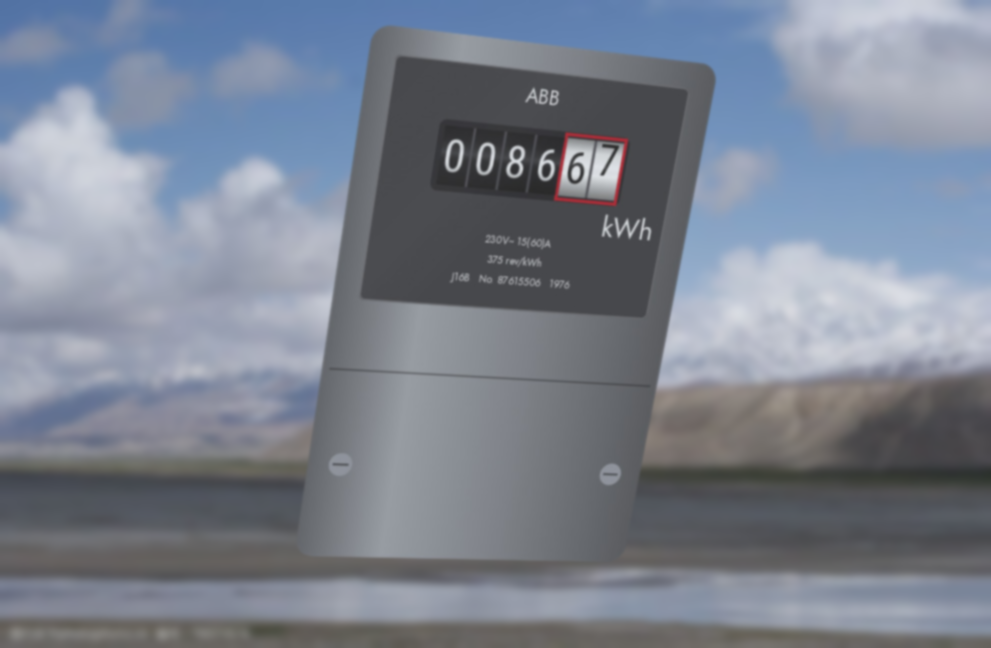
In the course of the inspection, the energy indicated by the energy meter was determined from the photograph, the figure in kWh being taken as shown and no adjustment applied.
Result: 86.67 kWh
